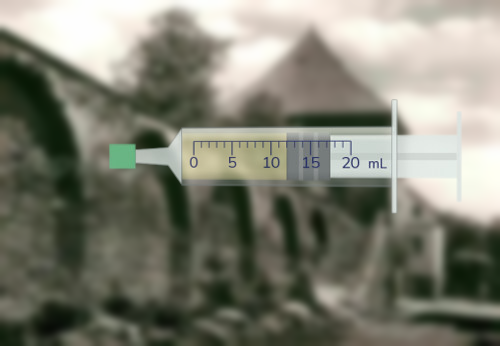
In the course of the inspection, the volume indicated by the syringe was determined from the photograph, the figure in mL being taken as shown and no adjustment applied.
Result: 12 mL
